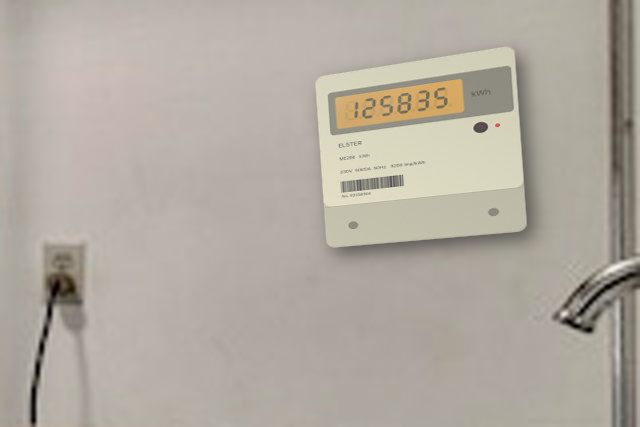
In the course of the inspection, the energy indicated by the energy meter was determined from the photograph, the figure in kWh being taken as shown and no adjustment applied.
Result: 125835 kWh
